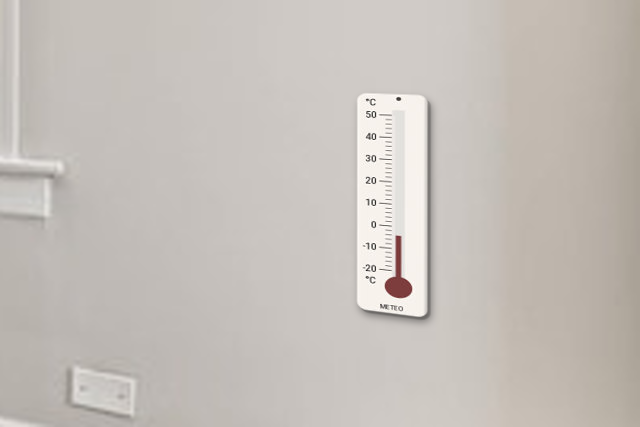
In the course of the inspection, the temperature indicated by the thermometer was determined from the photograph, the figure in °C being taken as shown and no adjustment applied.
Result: -4 °C
